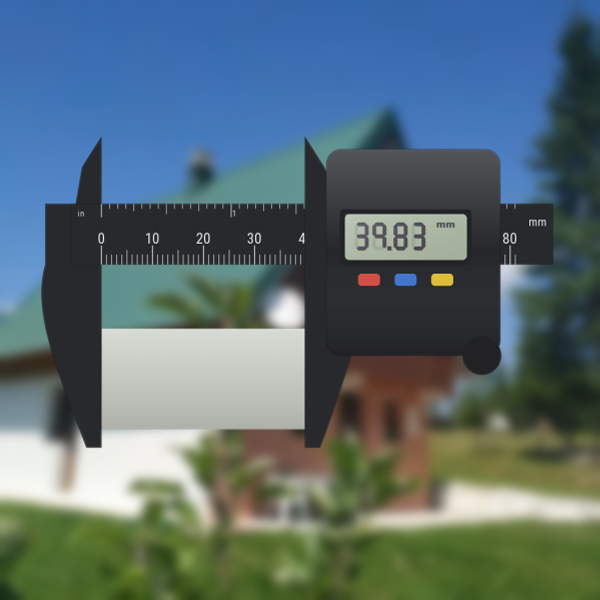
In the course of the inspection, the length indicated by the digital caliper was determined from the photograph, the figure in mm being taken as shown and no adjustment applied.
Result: 39.83 mm
